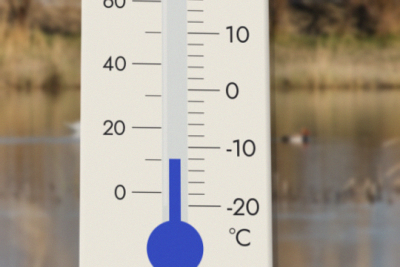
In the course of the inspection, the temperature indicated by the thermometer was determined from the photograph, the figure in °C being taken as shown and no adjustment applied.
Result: -12 °C
